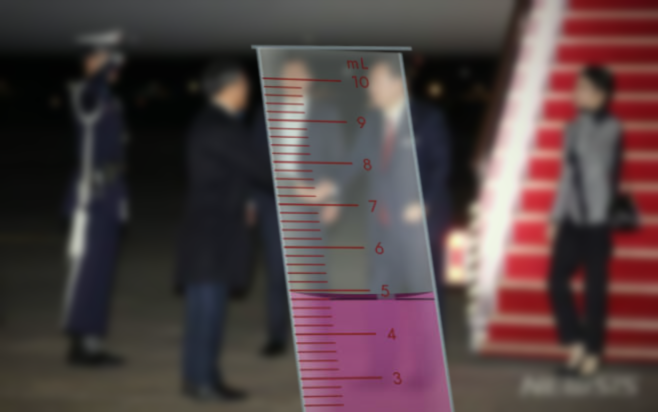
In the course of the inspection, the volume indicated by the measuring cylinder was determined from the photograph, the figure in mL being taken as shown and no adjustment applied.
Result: 4.8 mL
